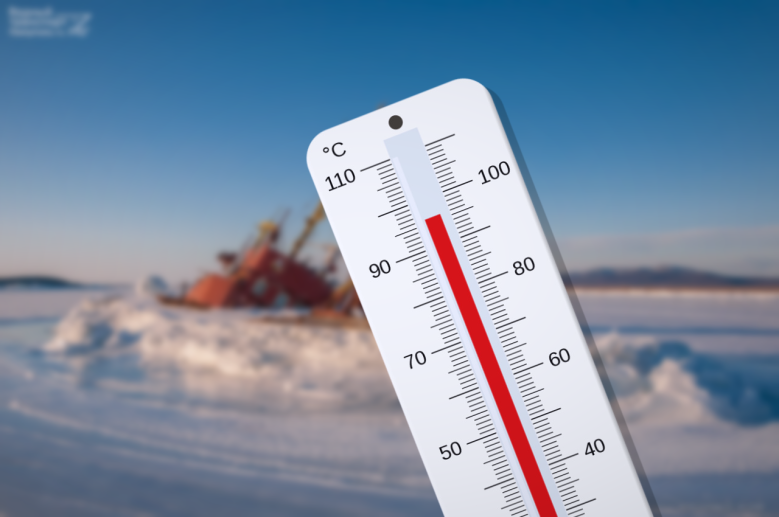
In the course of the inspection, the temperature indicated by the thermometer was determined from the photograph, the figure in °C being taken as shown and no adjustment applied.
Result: 96 °C
